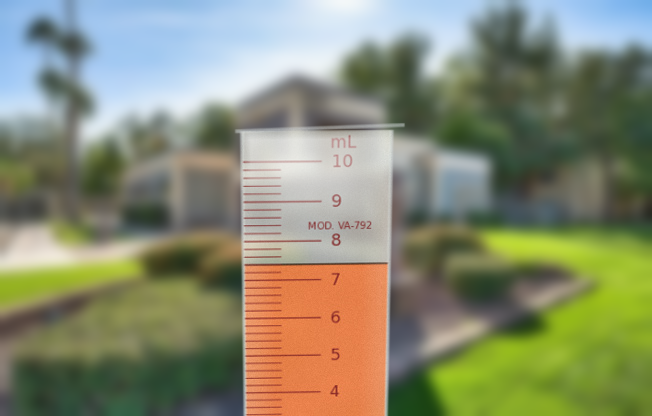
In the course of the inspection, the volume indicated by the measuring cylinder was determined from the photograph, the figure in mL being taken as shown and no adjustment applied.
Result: 7.4 mL
